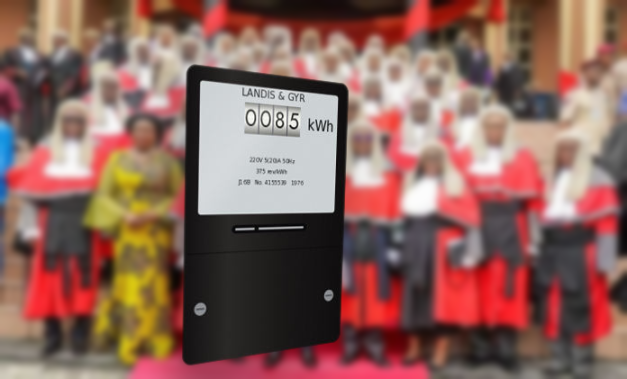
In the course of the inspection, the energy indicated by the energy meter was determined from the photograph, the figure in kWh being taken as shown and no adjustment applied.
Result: 85 kWh
